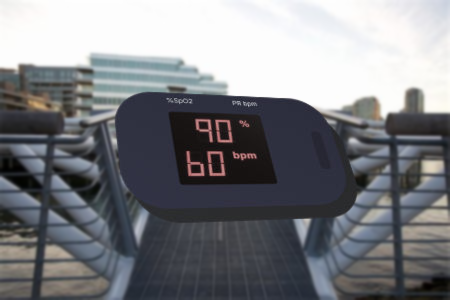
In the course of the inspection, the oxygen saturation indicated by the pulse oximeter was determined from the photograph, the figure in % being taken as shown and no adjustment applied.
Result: 90 %
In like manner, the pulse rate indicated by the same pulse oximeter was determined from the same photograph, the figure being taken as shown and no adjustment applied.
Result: 60 bpm
